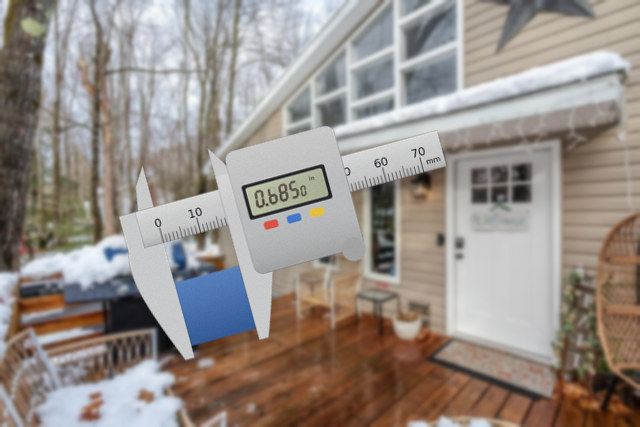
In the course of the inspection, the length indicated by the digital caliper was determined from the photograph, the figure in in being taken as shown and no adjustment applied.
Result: 0.6850 in
